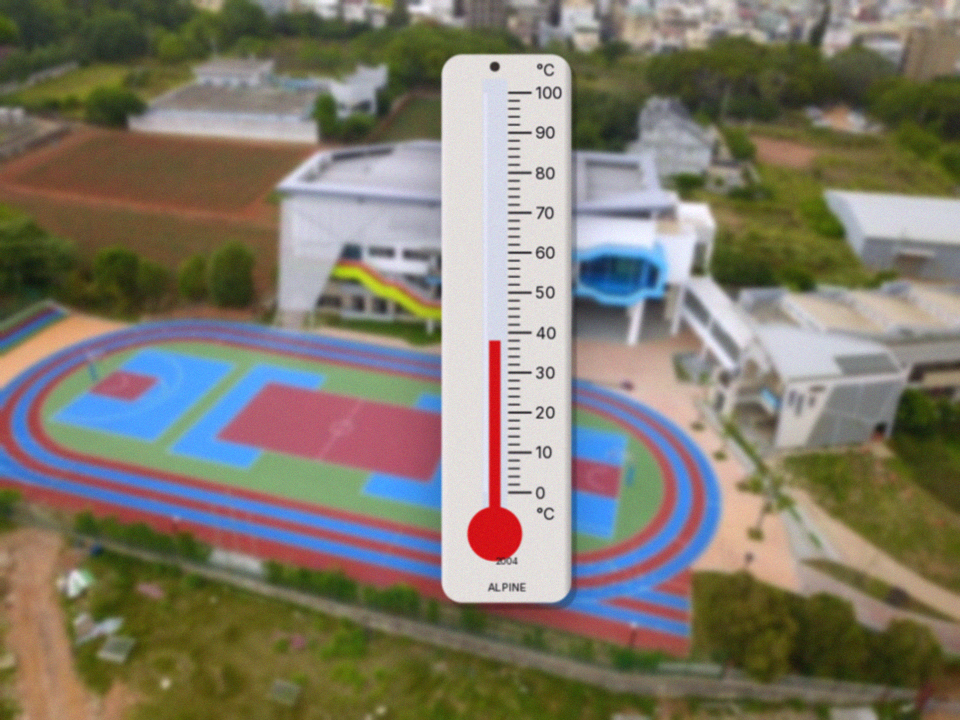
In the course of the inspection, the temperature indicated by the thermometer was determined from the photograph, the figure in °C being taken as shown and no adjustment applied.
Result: 38 °C
